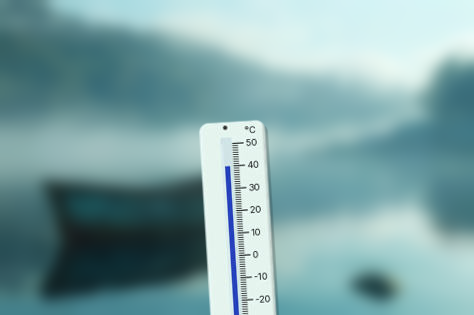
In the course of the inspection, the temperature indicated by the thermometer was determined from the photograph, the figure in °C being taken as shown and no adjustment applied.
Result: 40 °C
